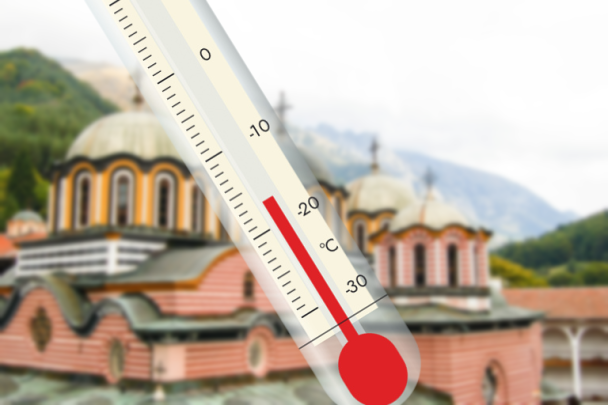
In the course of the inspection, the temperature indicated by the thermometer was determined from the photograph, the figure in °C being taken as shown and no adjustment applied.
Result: -17 °C
